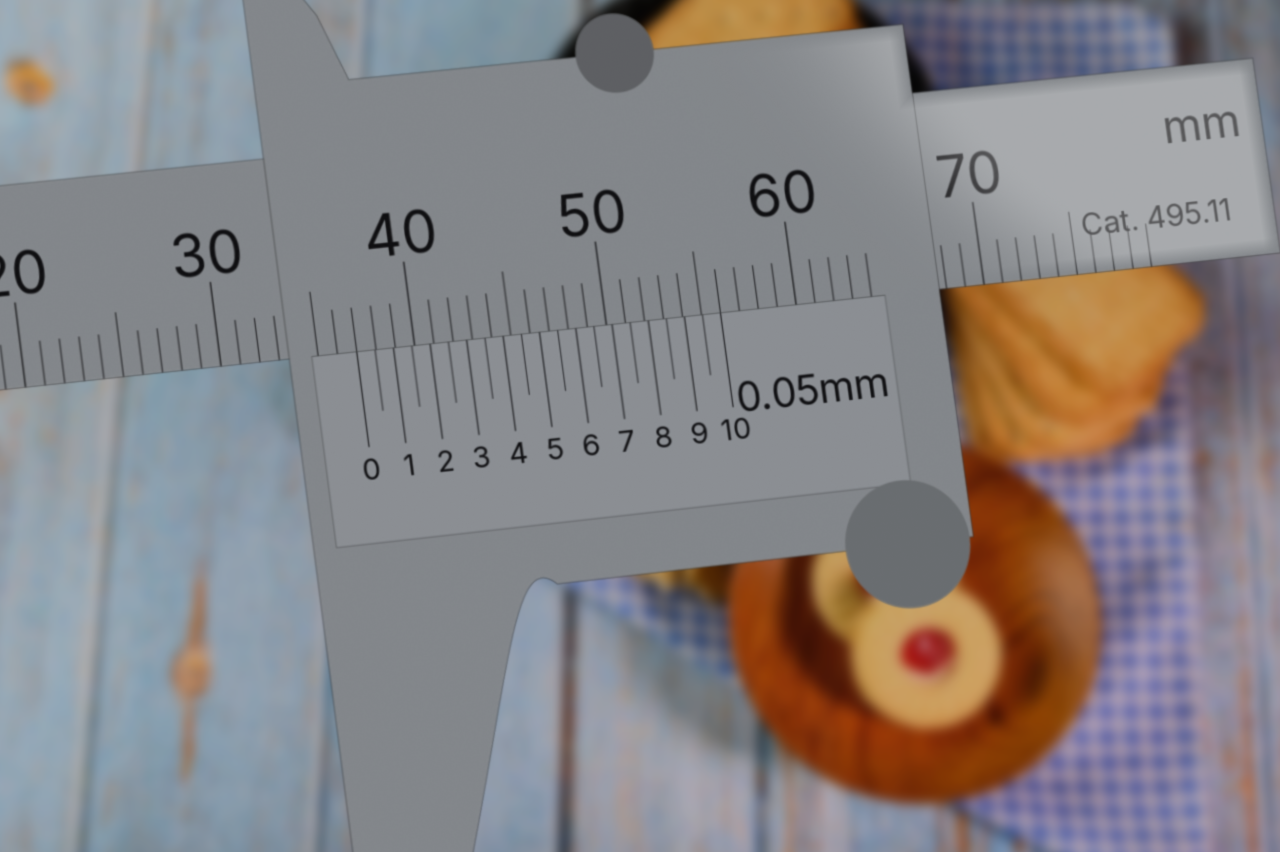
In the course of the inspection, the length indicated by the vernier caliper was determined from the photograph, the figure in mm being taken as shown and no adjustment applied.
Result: 37.0 mm
